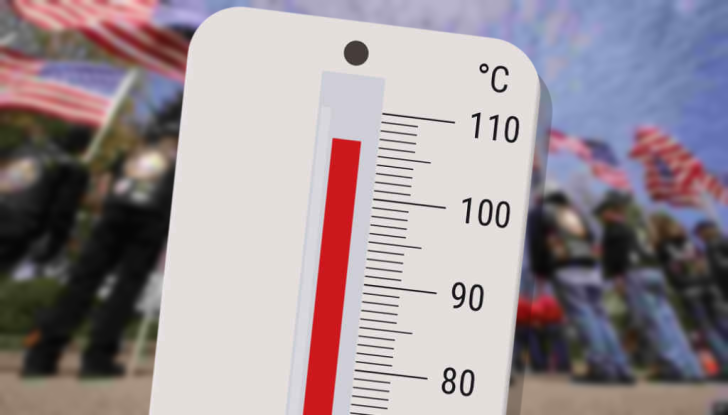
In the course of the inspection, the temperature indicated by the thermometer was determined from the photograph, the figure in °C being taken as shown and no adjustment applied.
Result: 106.5 °C
